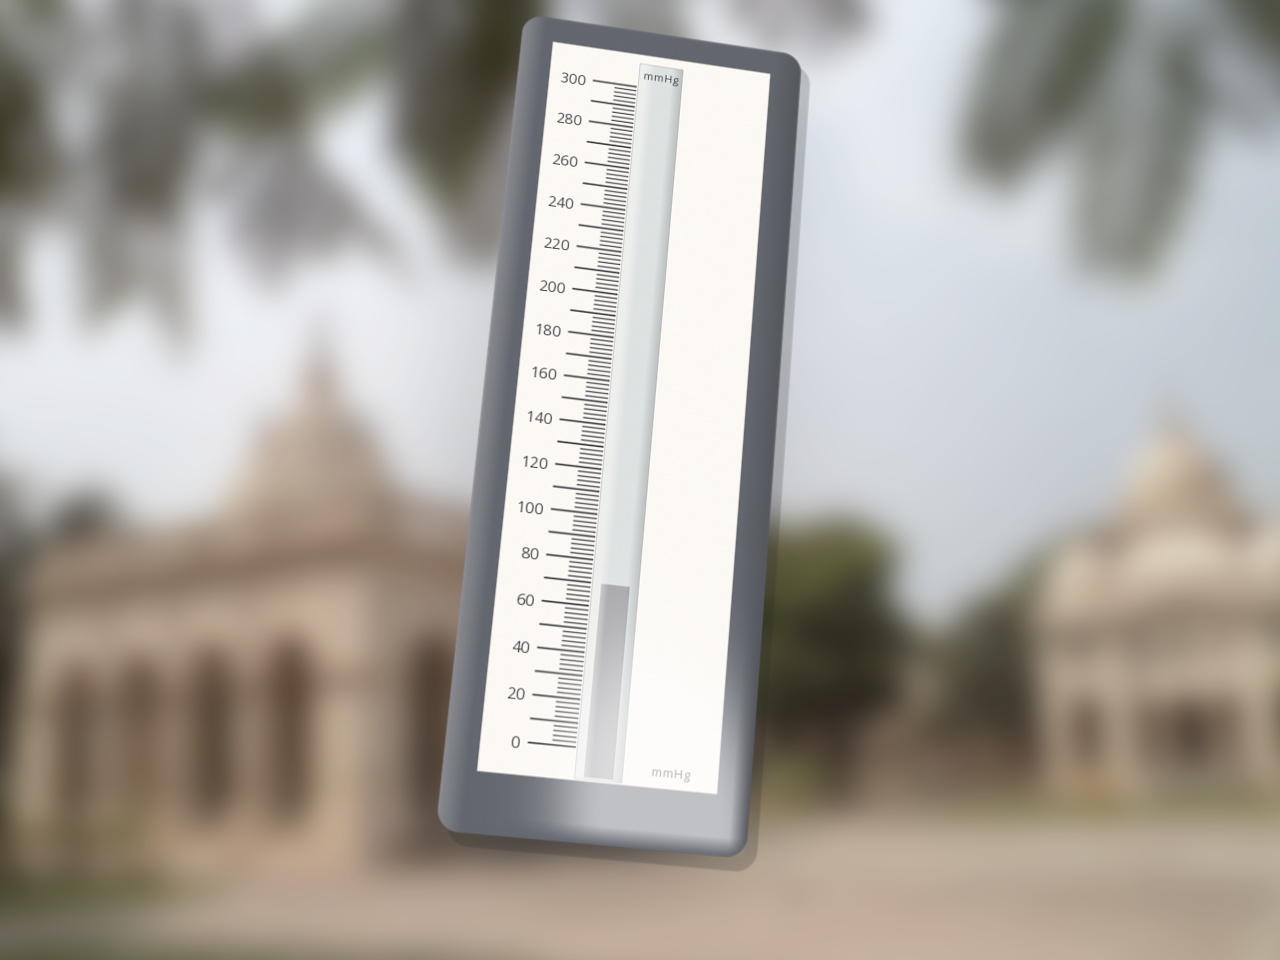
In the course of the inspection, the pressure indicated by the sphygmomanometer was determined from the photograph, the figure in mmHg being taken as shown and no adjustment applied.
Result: 70 mmHg
